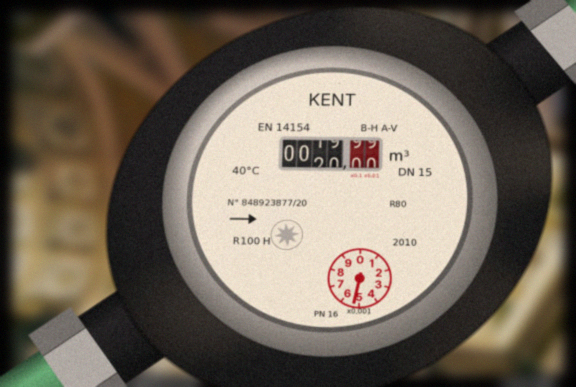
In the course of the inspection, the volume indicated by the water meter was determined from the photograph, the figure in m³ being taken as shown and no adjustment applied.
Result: 19.995 m³
